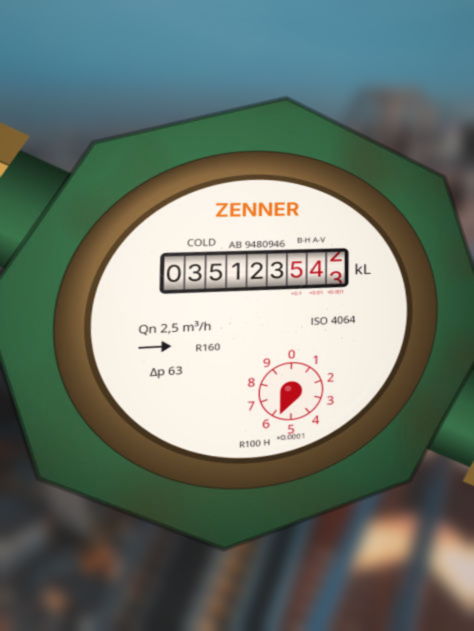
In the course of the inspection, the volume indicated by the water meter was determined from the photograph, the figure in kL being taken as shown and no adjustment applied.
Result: 35123.5425 kL
